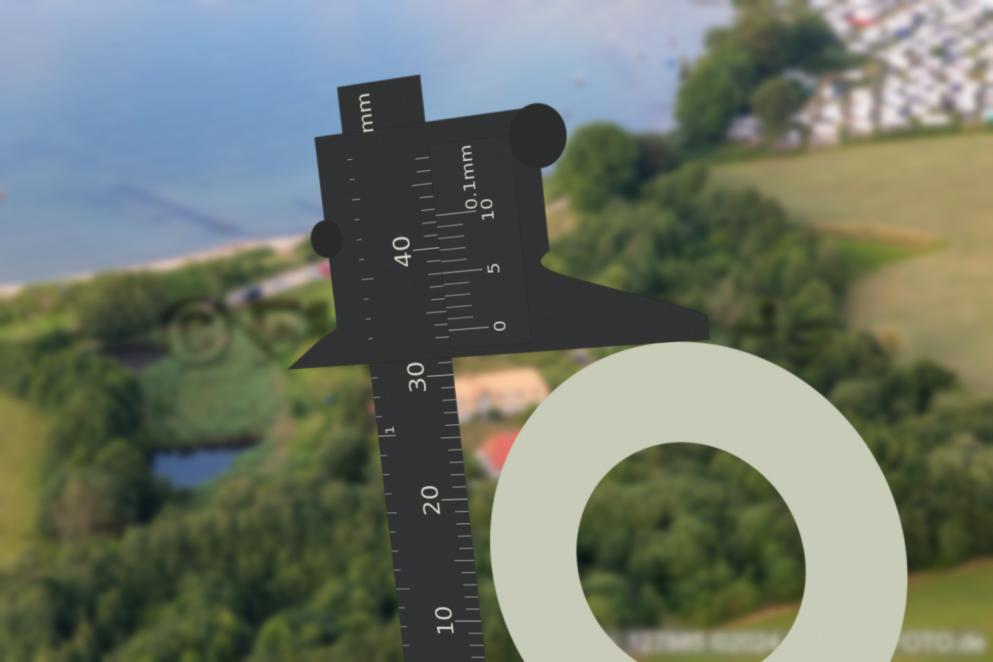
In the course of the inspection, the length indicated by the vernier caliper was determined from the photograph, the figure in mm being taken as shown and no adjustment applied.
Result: 33.5 mm
